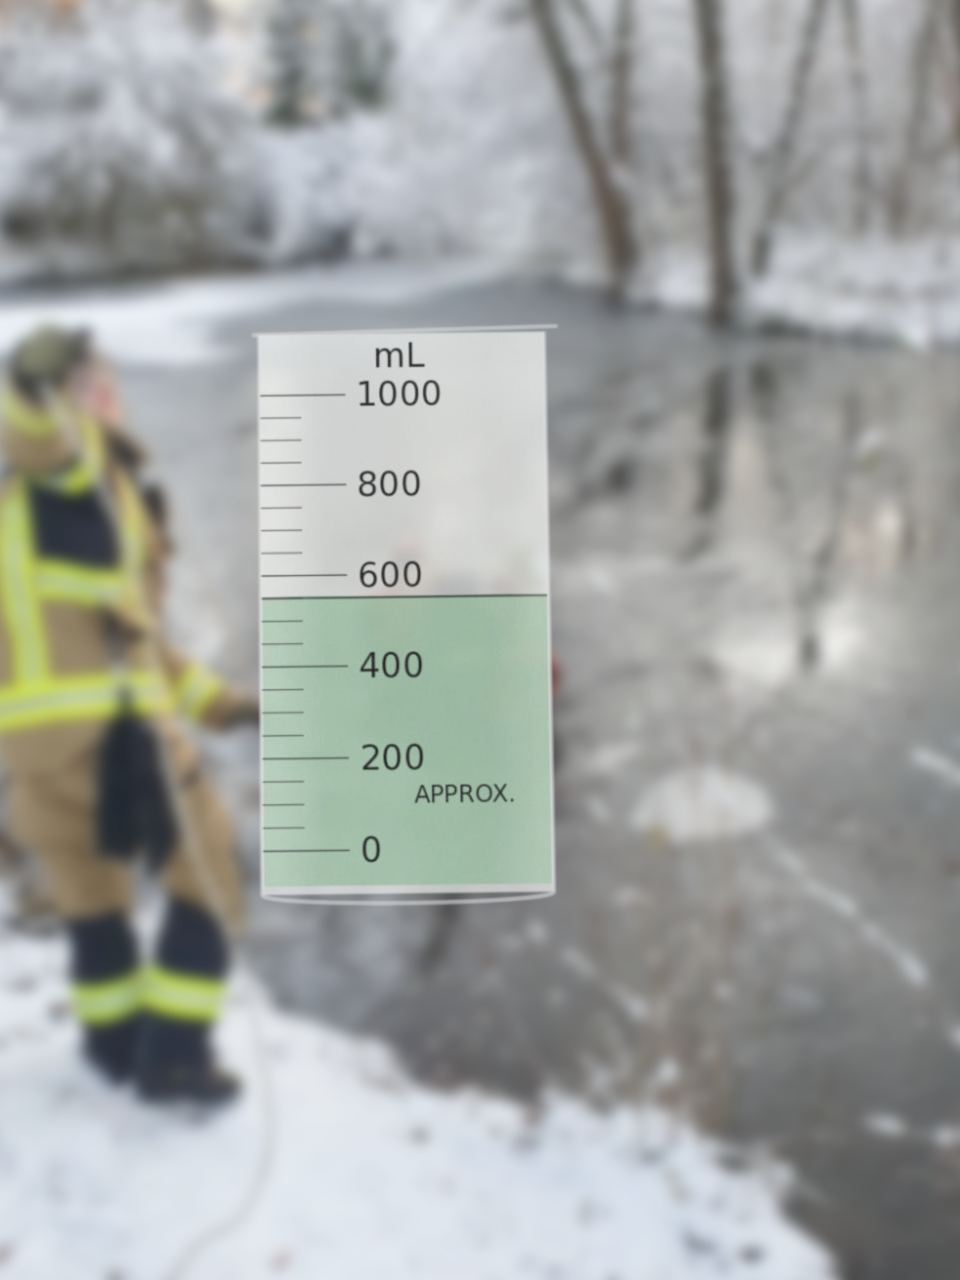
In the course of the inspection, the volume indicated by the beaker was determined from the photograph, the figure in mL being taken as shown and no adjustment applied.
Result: 550 mL
